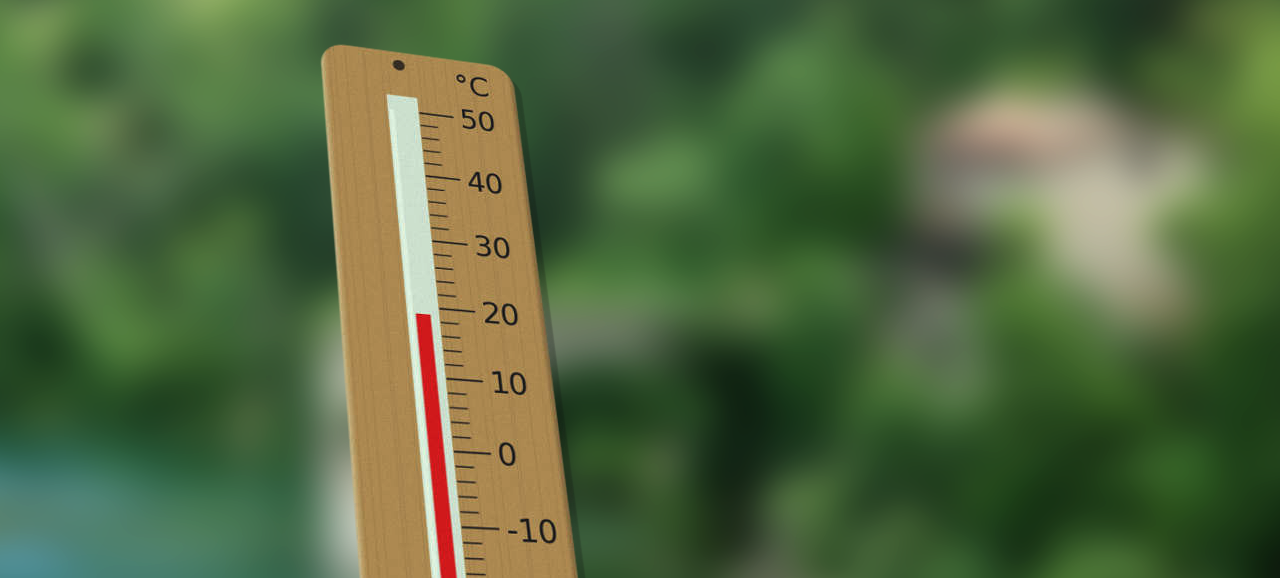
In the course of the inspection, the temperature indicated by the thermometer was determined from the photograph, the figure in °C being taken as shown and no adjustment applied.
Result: 19 °C
